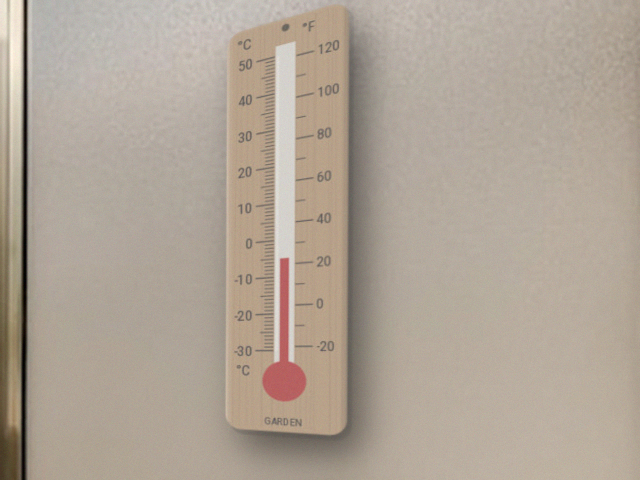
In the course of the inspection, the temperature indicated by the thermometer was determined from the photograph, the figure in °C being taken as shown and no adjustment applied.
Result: -5 °C
